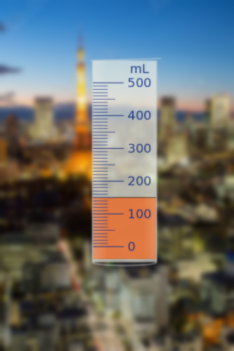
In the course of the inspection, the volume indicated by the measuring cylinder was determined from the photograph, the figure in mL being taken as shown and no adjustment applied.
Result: 150 mL
